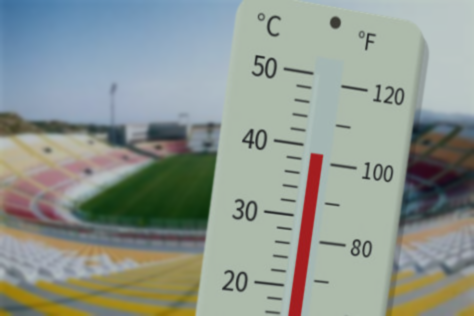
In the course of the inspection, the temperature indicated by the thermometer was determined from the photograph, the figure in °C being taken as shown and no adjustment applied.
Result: 39 °C
